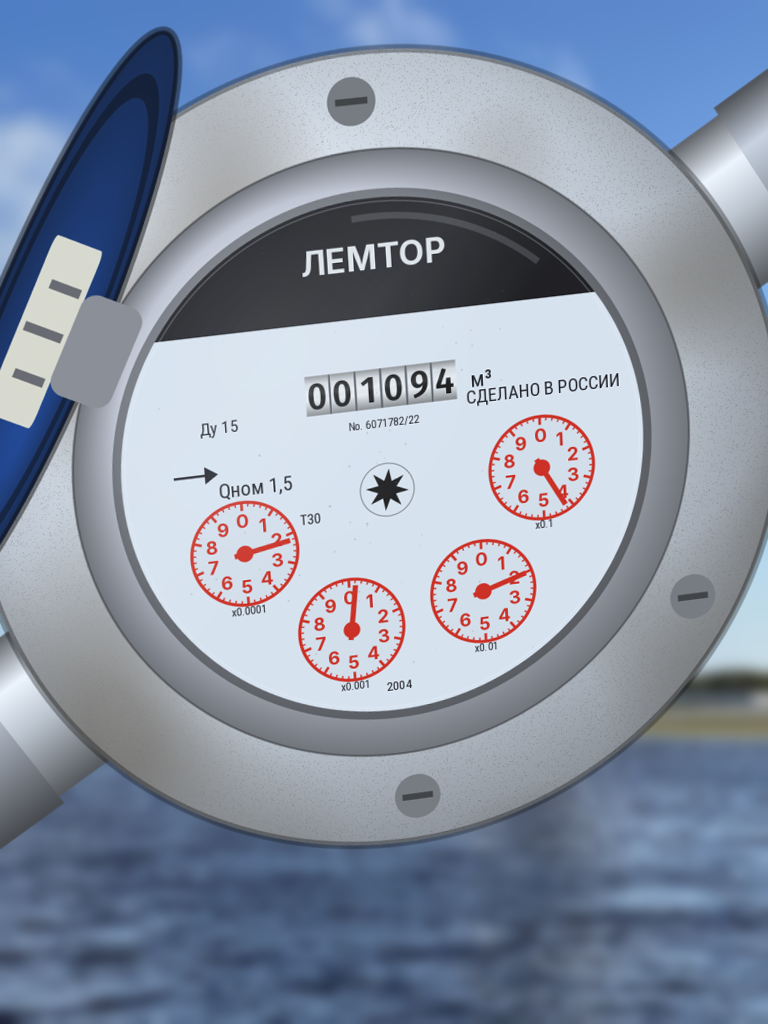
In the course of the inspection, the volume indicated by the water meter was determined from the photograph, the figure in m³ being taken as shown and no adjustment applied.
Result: 1094.4202 m³
